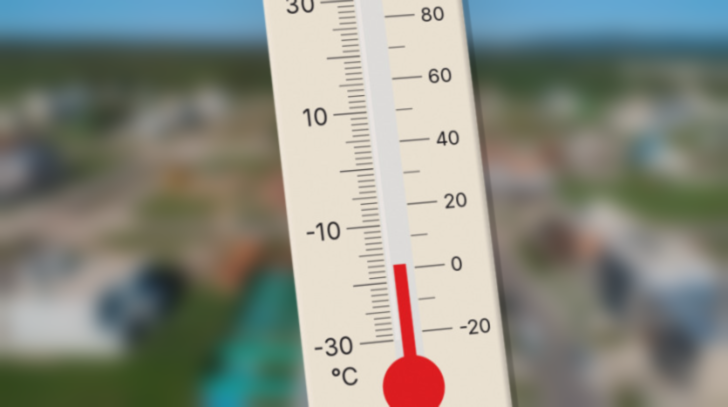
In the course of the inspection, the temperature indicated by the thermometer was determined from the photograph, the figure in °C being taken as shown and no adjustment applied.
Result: -17 °C
